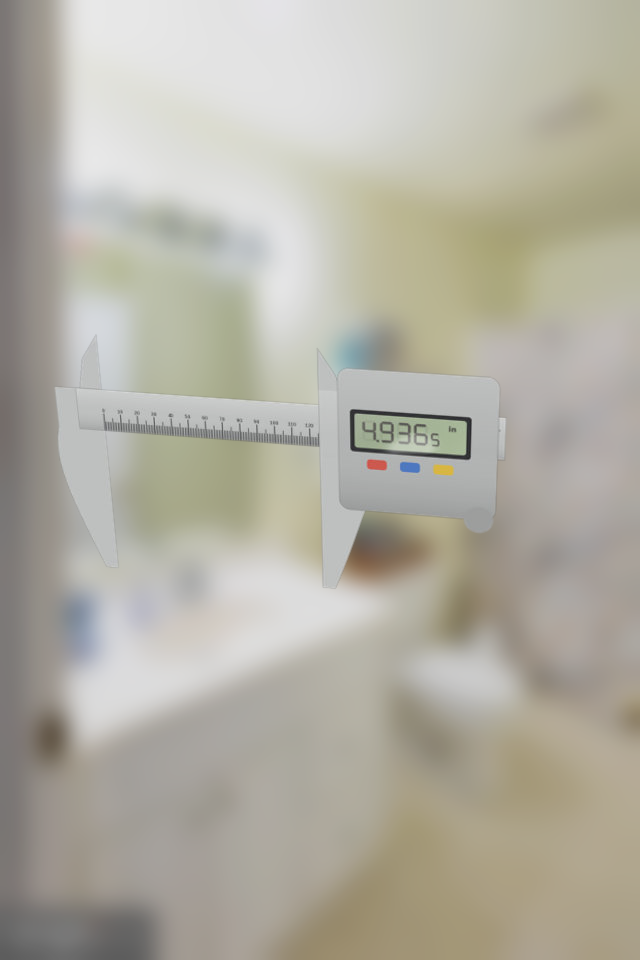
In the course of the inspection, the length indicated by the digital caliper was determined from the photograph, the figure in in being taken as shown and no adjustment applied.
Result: 4.9365 in
